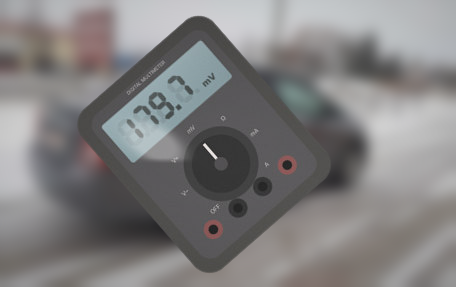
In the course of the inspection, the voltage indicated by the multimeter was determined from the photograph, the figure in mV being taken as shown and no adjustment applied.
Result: 179.7 mV
